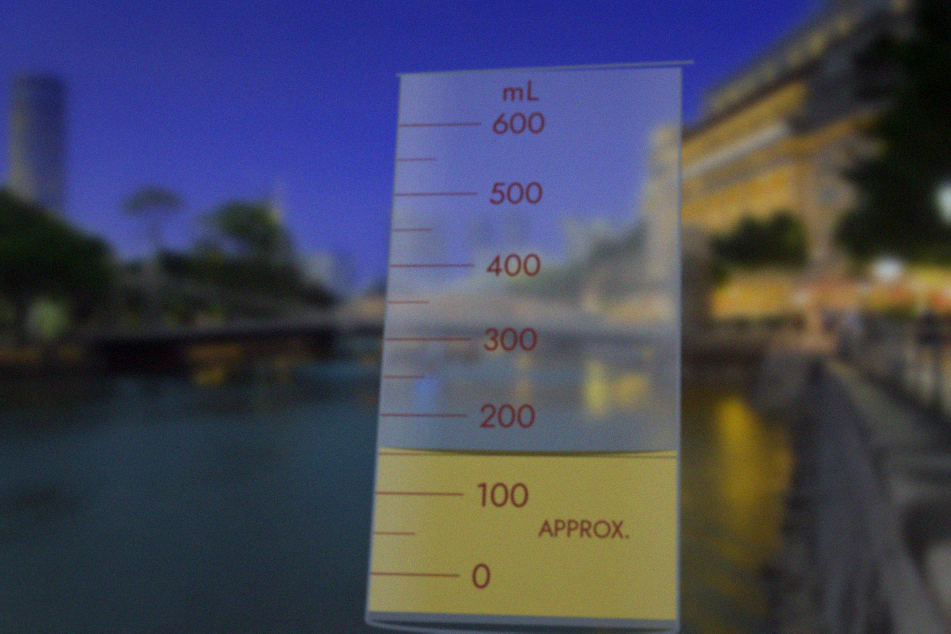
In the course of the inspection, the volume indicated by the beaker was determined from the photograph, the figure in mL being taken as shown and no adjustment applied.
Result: 150 mL
